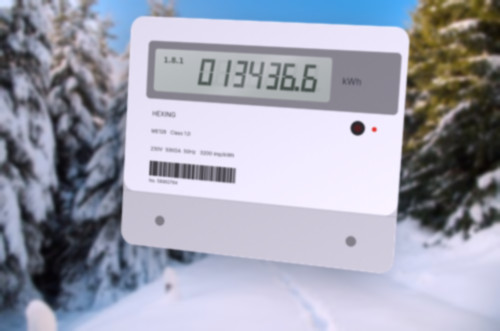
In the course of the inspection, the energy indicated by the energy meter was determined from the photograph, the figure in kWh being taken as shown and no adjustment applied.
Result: 13436.6 kWh
